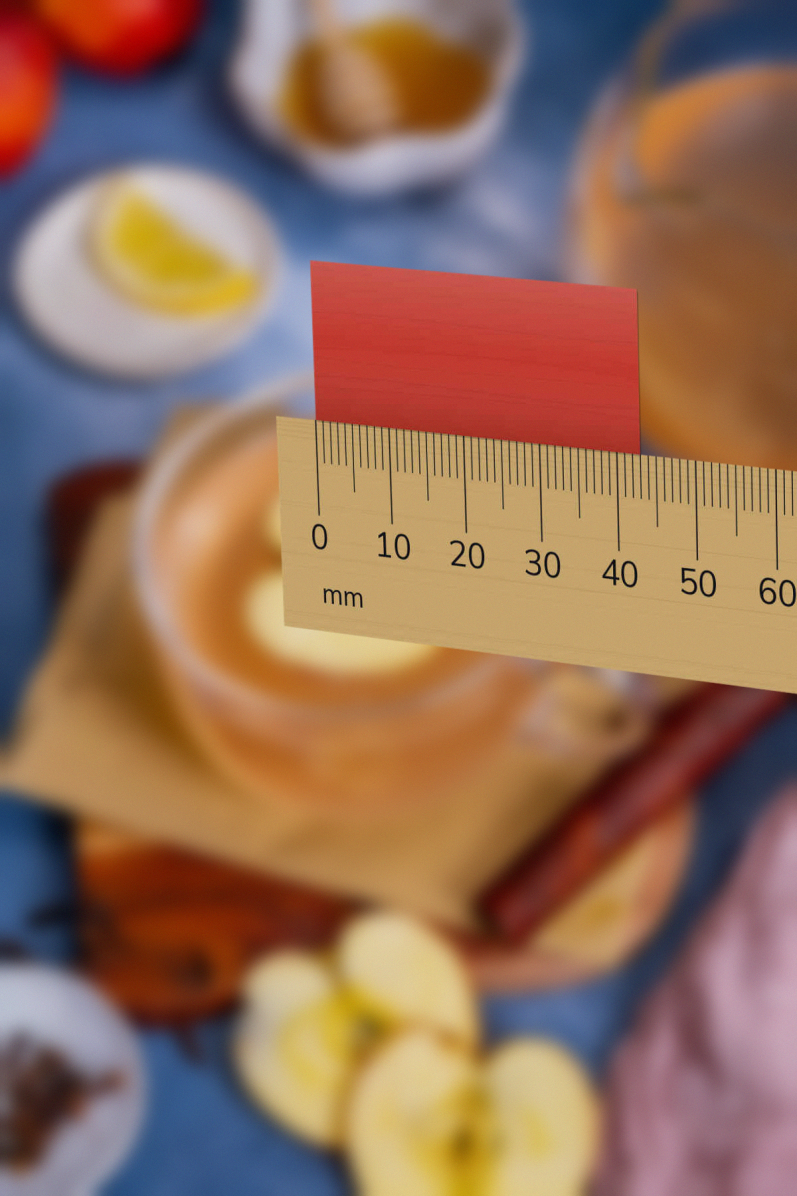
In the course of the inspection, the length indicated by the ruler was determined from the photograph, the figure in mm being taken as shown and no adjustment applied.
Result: 43 mm
